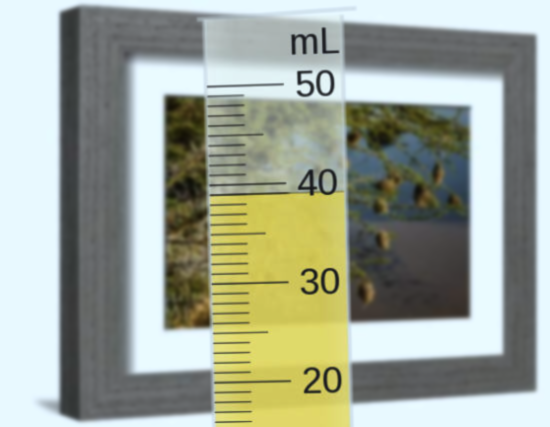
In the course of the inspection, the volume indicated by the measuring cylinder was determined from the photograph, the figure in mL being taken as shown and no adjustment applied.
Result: 39 mL
